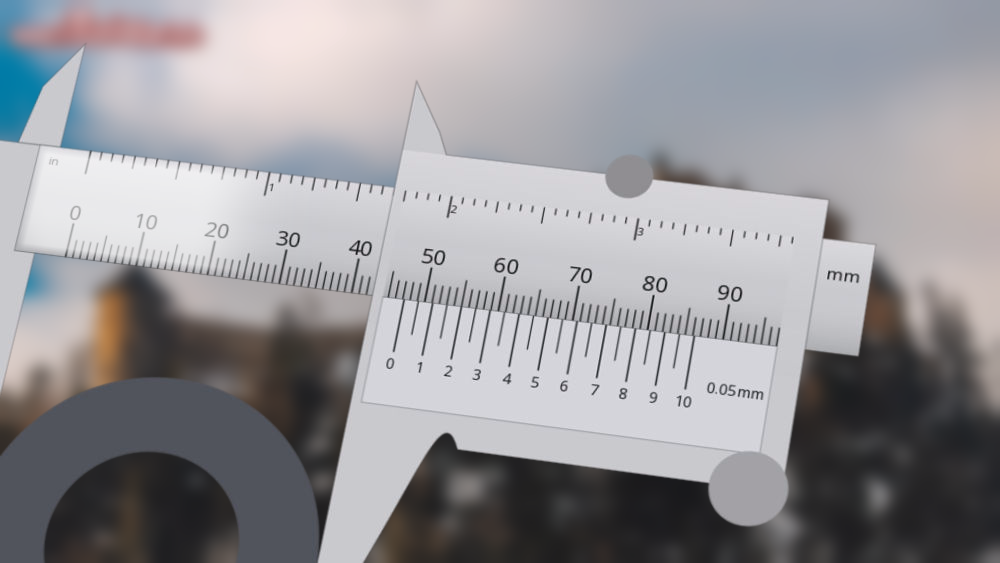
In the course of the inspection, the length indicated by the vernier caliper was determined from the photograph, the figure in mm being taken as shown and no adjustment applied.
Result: 47.2 mm
